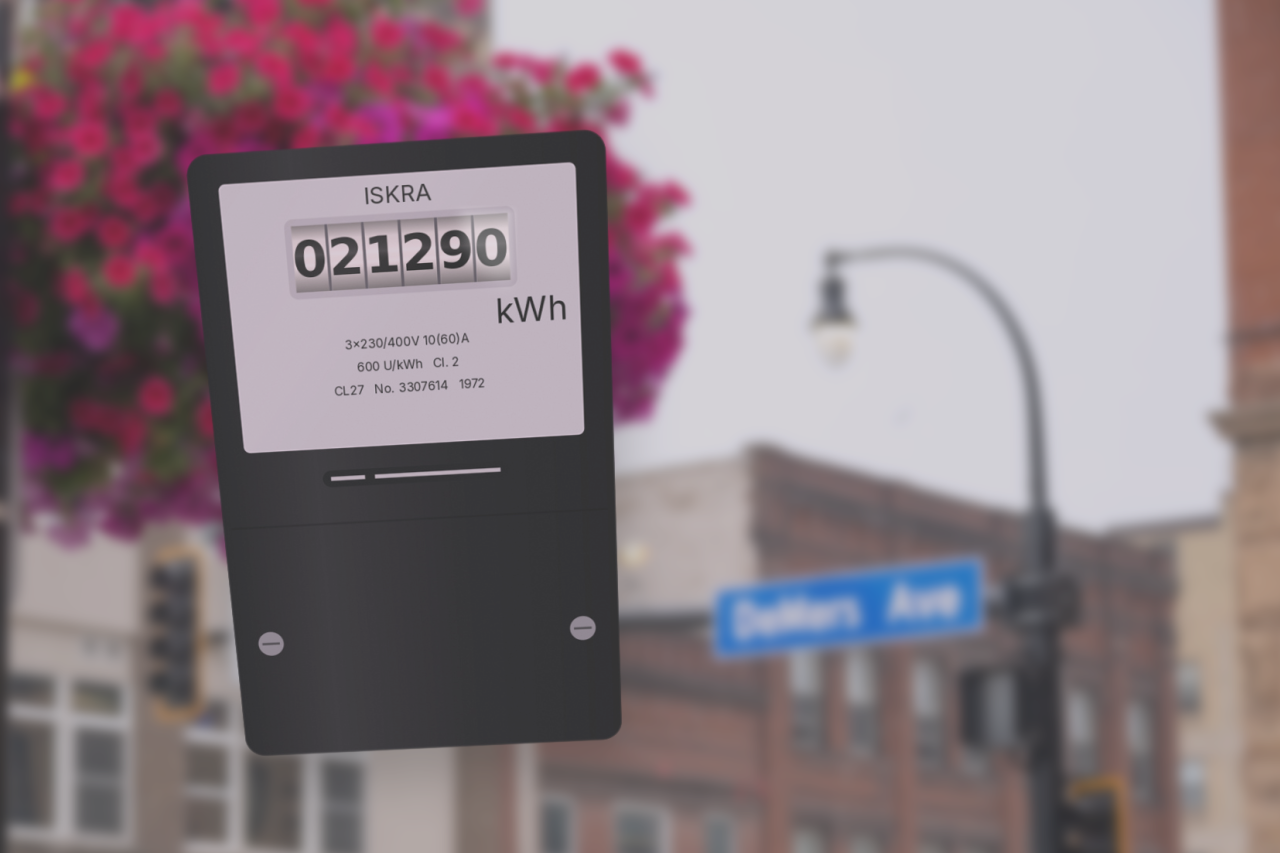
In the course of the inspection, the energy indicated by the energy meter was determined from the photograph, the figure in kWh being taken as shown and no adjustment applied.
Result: 21290 kWh
